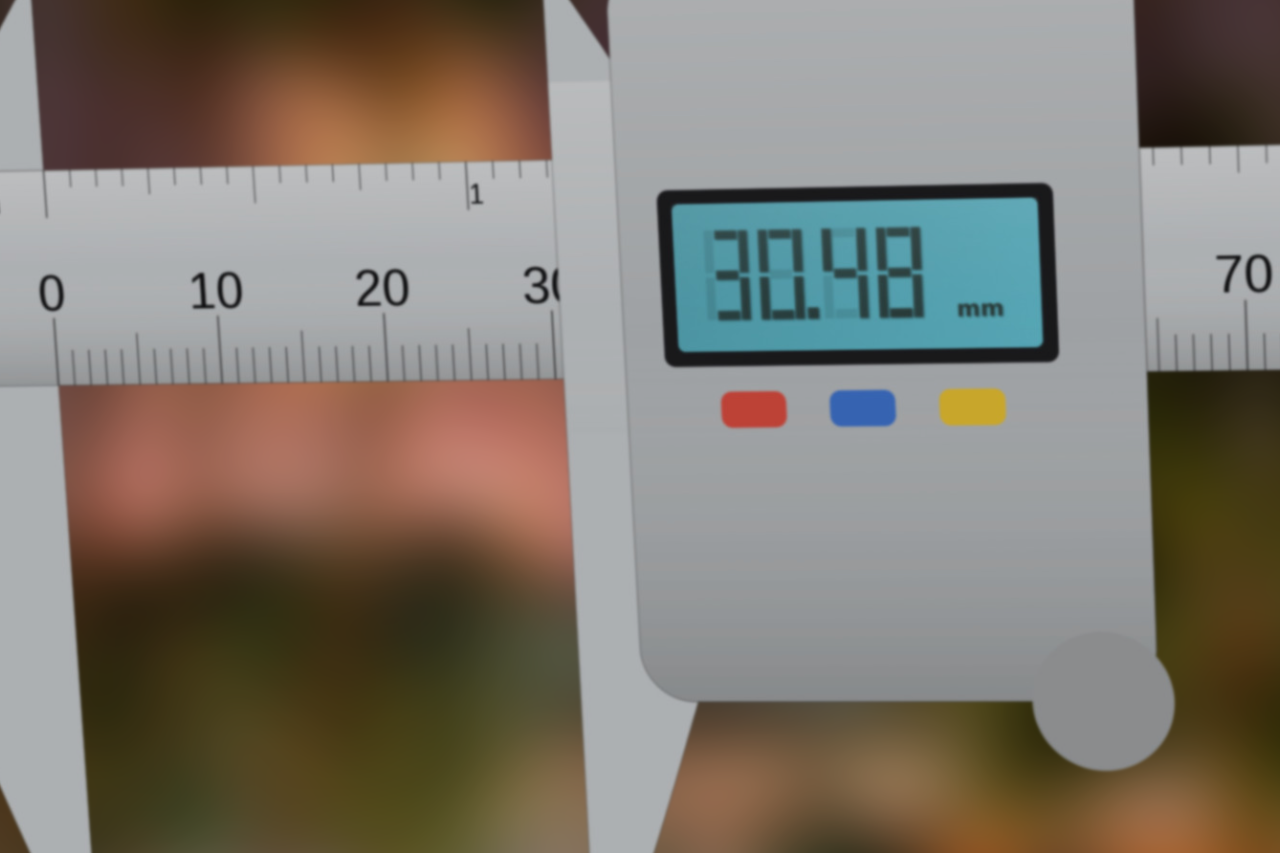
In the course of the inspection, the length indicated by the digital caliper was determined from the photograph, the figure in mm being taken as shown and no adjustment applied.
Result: 30.48 mm
